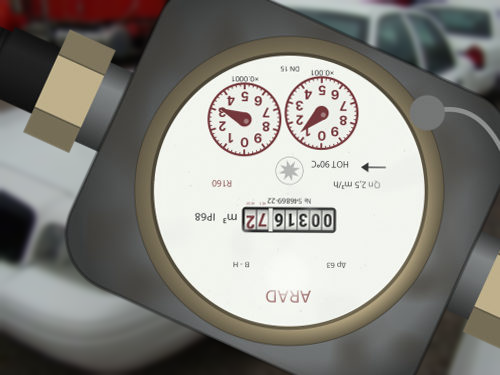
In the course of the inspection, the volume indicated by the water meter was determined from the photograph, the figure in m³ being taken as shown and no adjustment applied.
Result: 316.7213 m³
